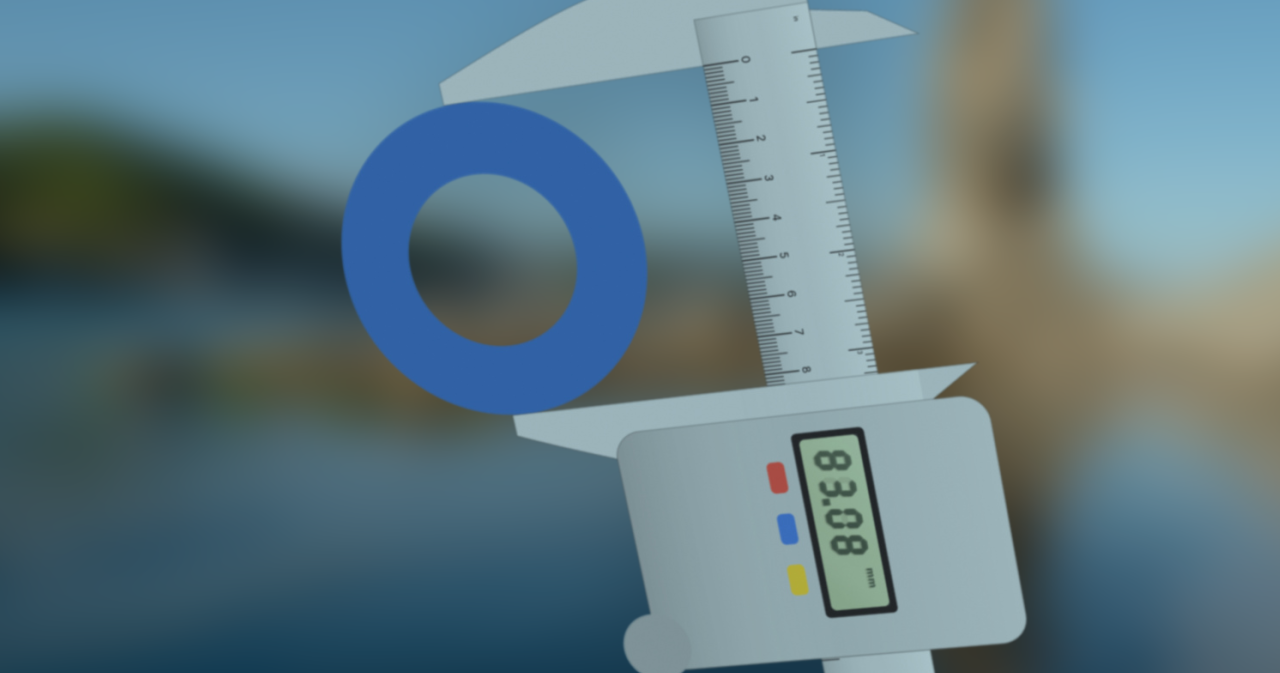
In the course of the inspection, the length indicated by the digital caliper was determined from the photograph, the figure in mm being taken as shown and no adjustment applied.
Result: 83.08 mm
